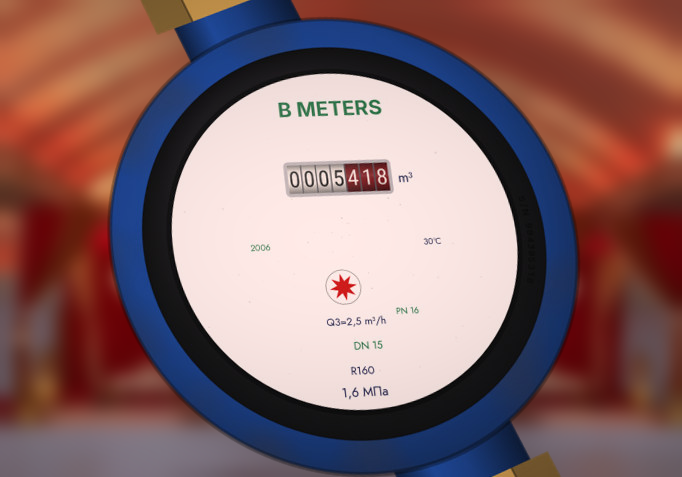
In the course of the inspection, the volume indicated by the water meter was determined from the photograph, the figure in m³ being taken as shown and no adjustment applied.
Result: 5.418 m³
